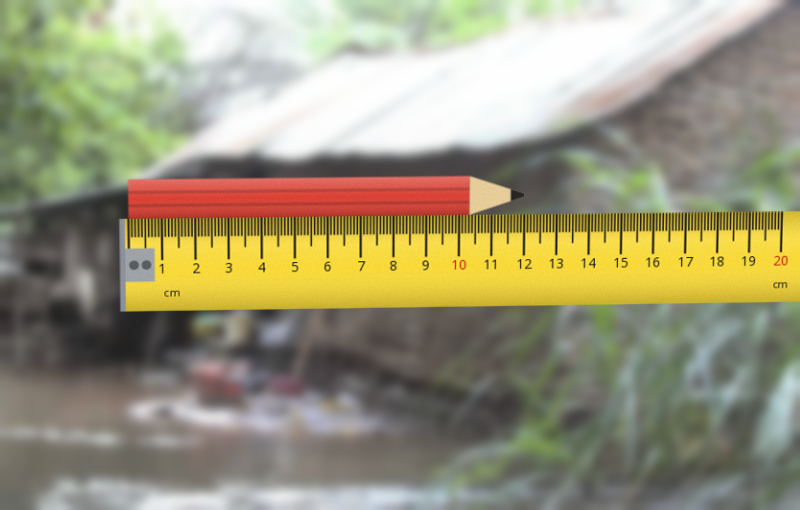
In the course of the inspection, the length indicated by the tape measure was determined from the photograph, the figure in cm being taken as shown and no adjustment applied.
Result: 12 cm
